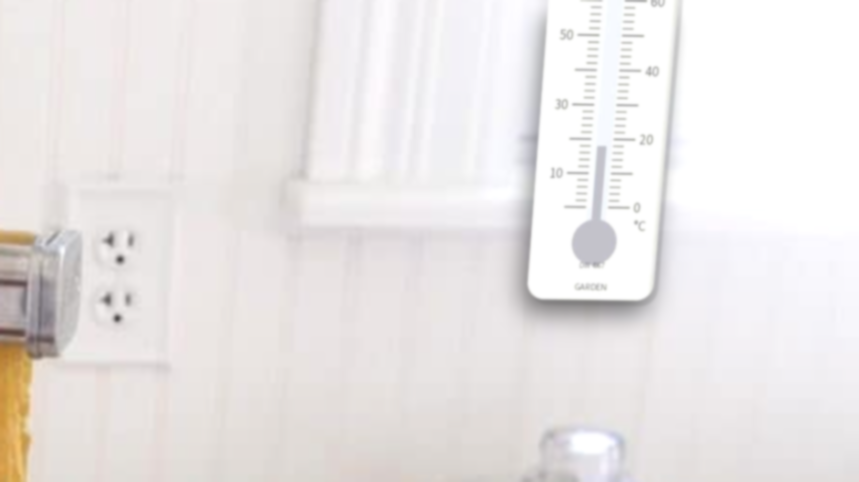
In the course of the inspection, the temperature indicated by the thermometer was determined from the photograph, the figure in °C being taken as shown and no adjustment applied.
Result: 18 °C
